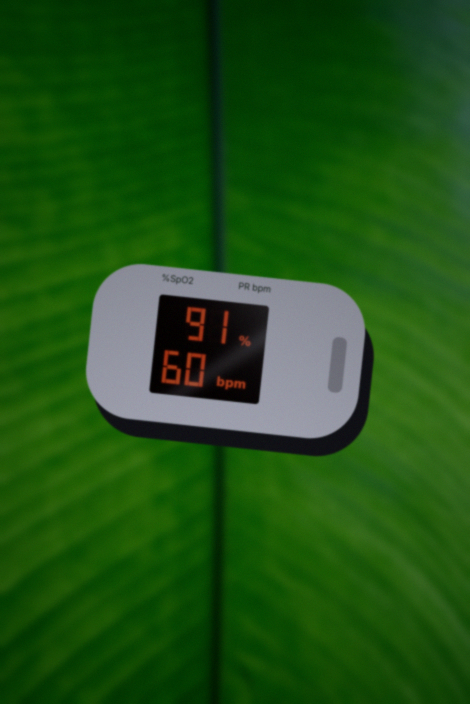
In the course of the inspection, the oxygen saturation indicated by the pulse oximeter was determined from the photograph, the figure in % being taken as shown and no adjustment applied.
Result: 91 %
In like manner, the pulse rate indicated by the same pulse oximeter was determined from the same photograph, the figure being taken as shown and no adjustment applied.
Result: 60 bpm
